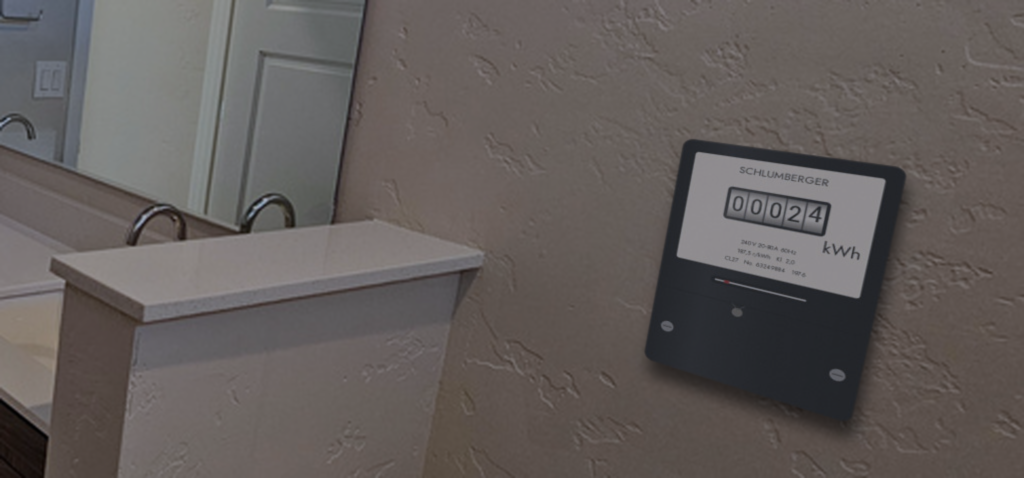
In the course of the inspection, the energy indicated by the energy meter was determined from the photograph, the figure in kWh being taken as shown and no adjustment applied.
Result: 24 kWh
